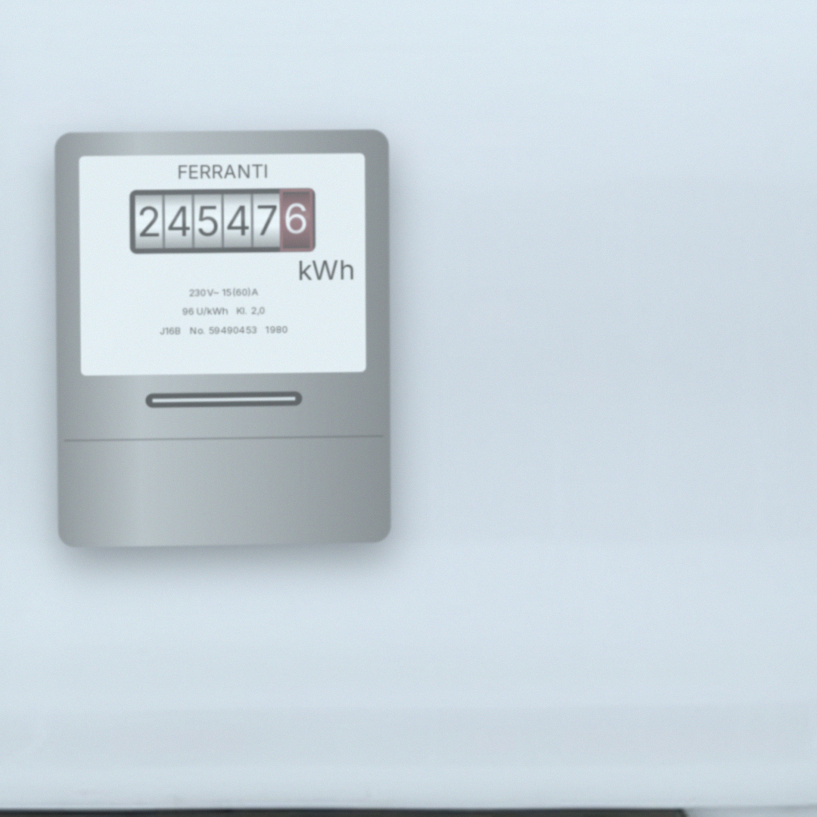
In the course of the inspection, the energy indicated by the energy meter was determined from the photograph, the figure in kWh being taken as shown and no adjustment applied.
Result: 24547.6 kWh
